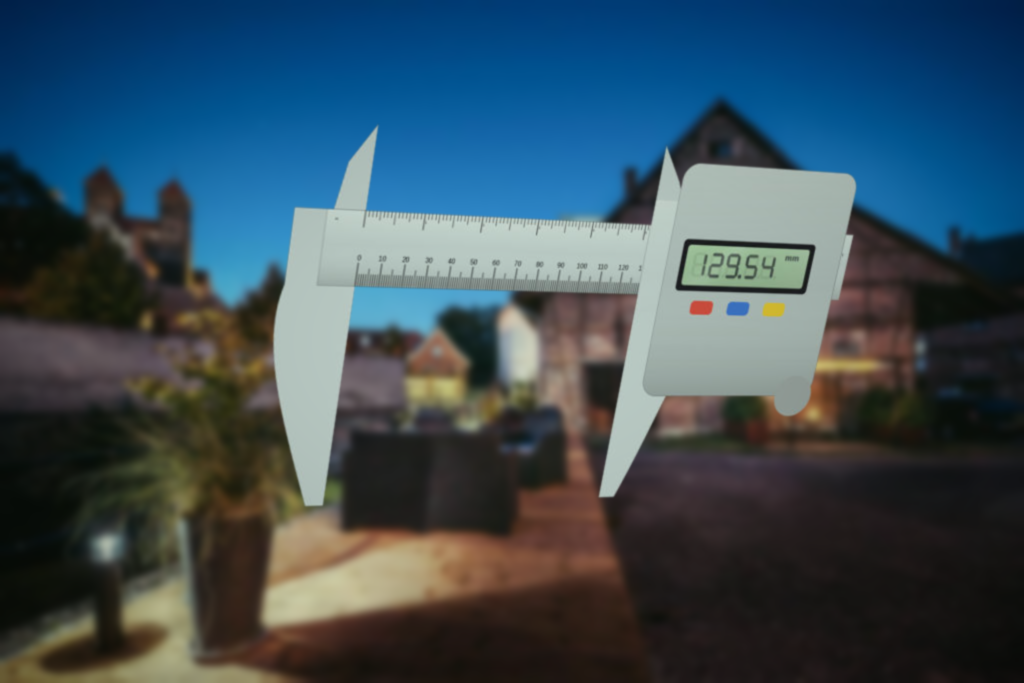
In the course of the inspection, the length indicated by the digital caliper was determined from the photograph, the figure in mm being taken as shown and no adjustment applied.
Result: 129.54 mm
